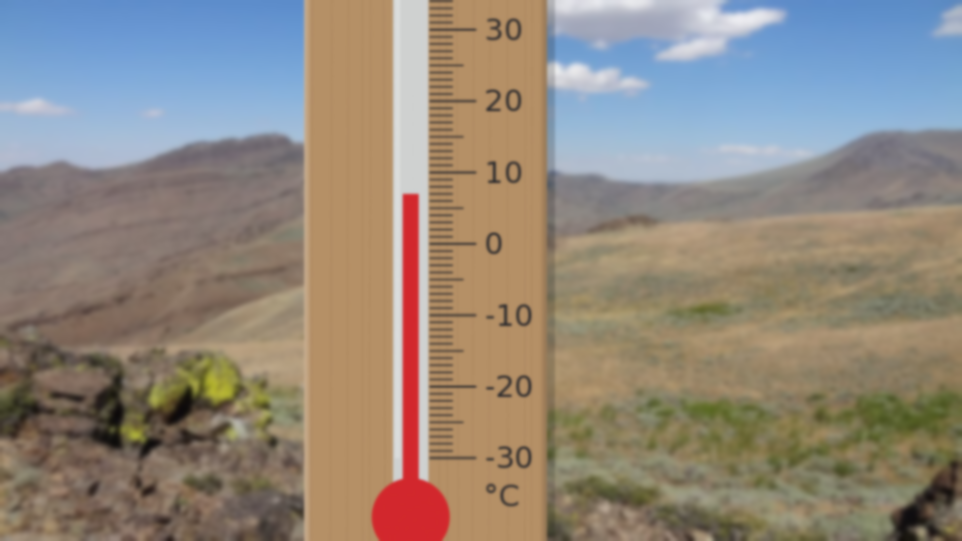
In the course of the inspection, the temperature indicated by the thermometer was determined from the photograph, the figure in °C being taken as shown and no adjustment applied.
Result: 7 °C
